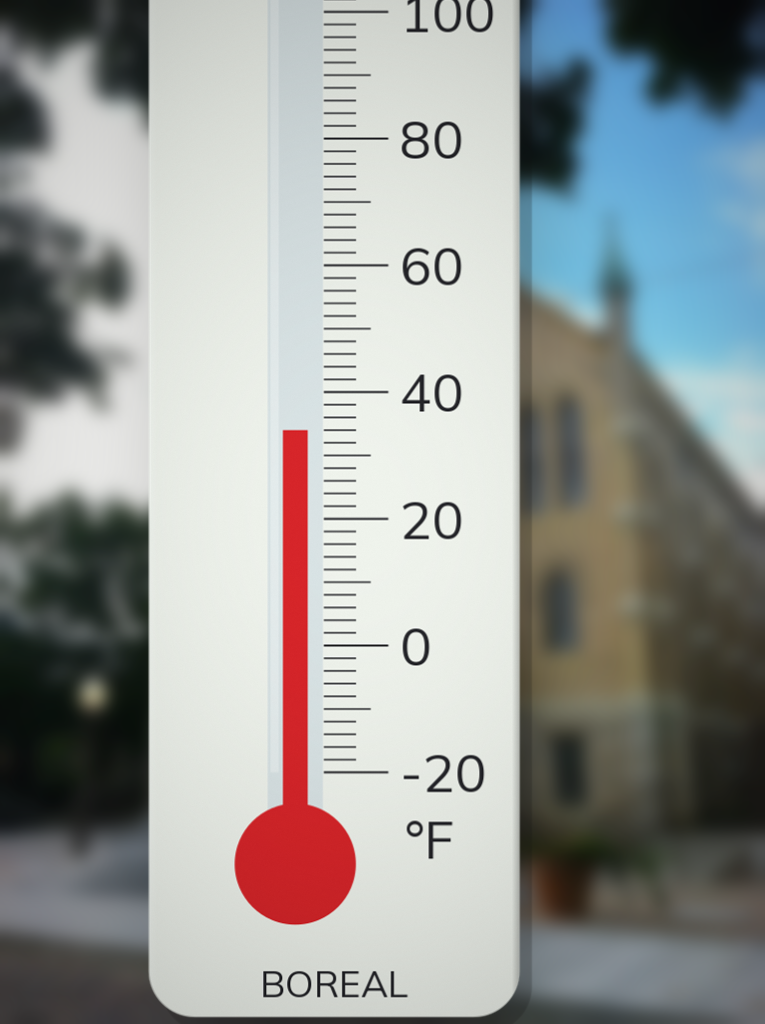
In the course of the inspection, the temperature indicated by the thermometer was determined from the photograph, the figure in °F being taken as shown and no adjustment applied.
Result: 34 °F
